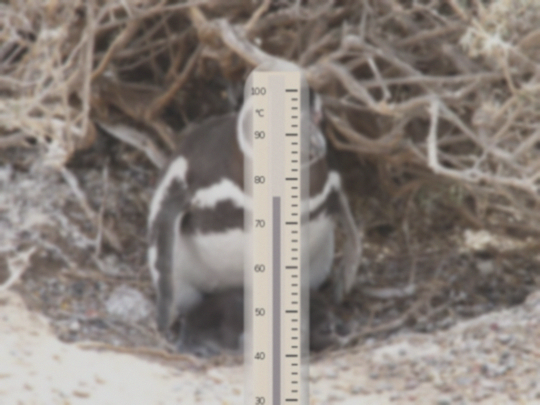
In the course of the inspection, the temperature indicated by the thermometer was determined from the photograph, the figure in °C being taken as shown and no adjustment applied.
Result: 76 °C
